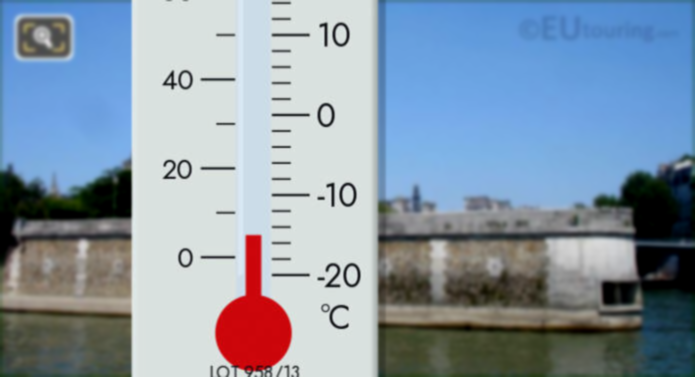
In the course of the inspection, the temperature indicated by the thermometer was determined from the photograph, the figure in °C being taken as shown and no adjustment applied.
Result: -15 °C
